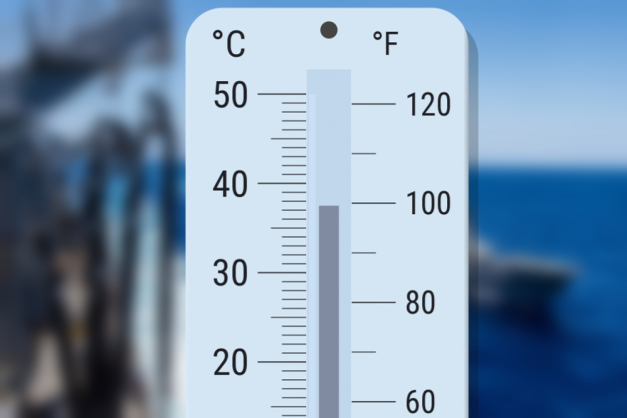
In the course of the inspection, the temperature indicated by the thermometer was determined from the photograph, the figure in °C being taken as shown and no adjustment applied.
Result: 37.5 °C
